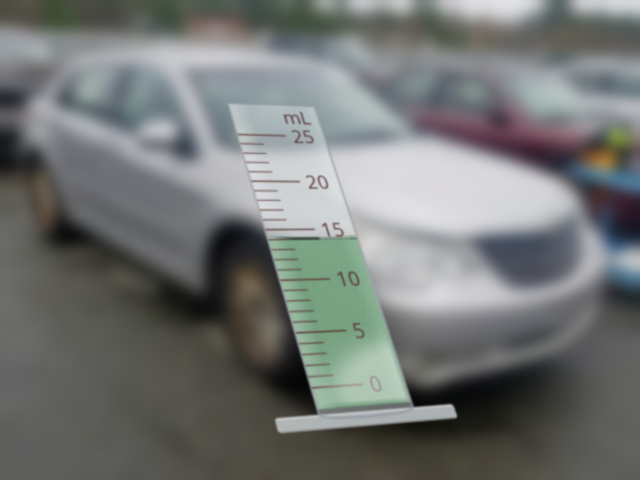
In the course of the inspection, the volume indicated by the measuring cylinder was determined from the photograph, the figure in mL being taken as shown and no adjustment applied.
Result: 14 mL
